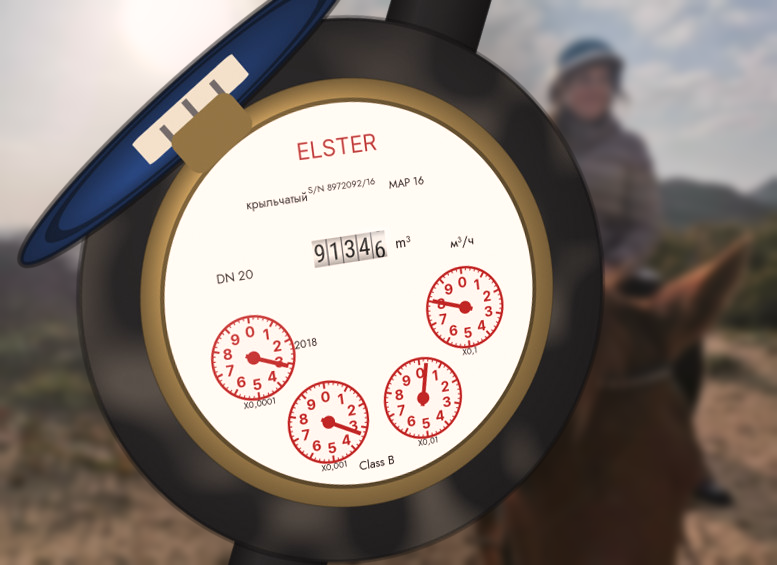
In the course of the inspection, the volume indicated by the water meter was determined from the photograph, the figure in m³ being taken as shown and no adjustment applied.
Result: 91345.8033 m³
